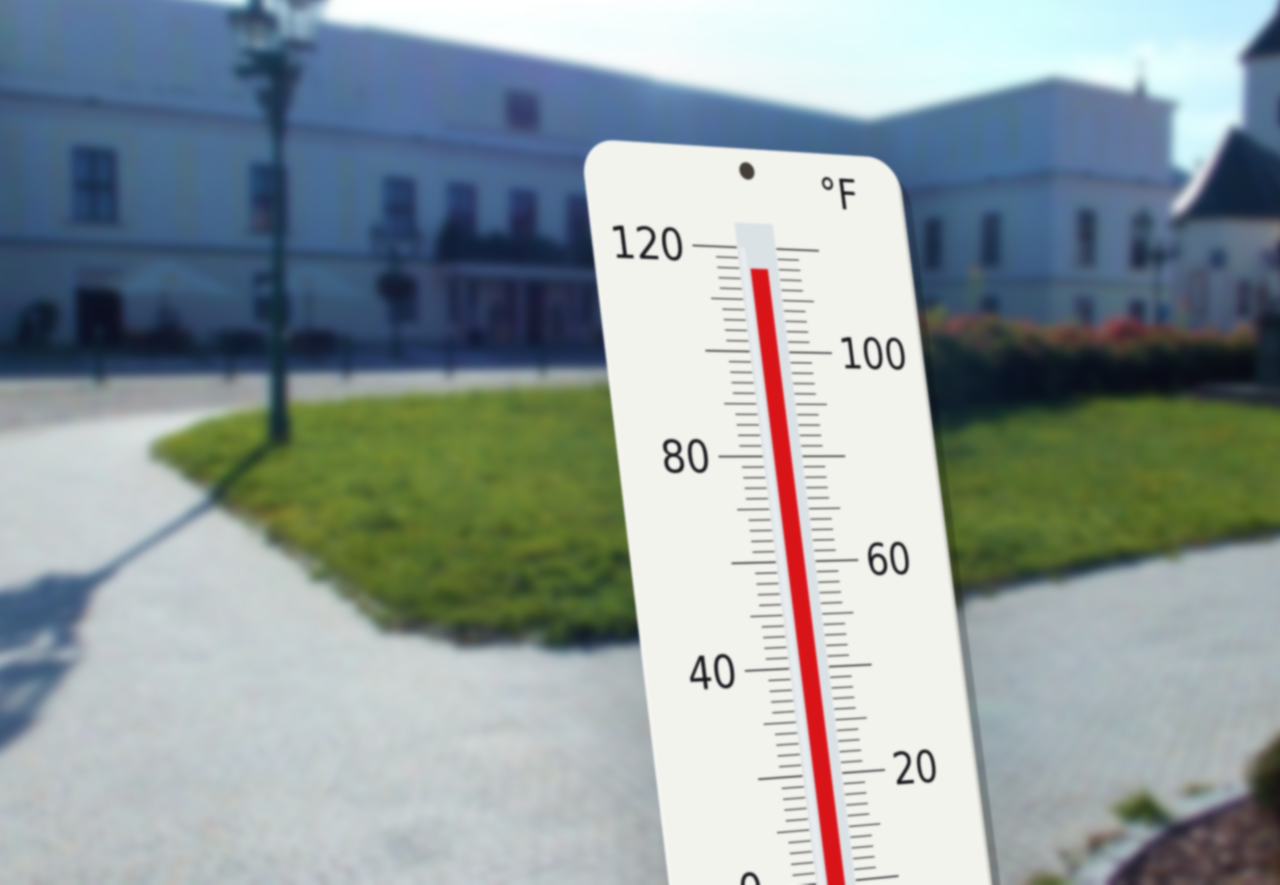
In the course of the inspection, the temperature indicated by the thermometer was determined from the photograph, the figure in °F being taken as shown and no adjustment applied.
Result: 116 °F
